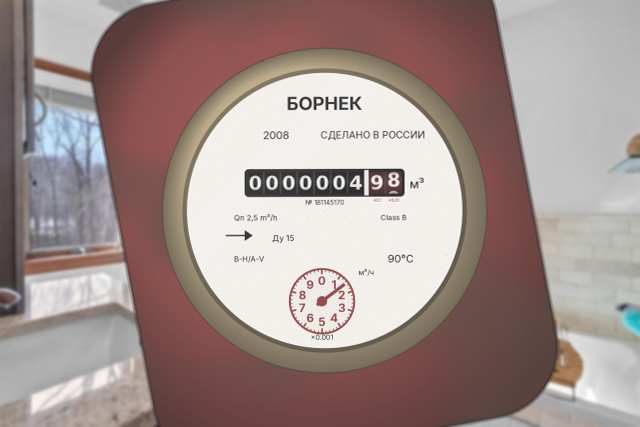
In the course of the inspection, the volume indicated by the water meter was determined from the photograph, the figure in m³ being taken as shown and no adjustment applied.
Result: 4.981 m³
